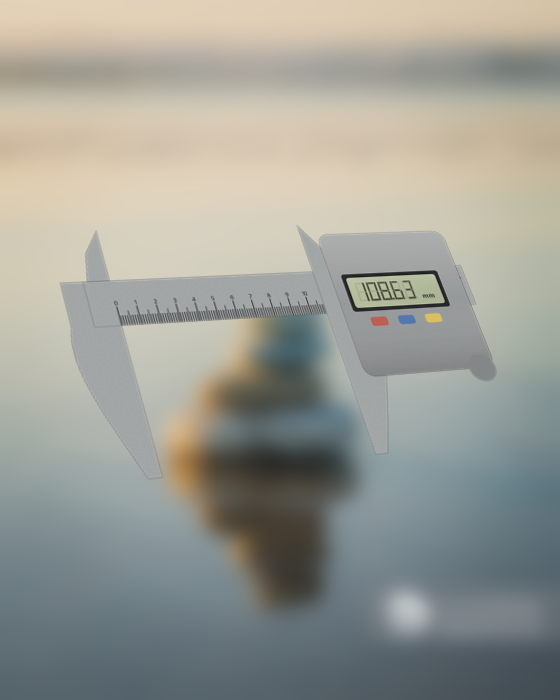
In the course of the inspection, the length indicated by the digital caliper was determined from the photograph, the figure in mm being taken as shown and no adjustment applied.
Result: 108.63 mm
